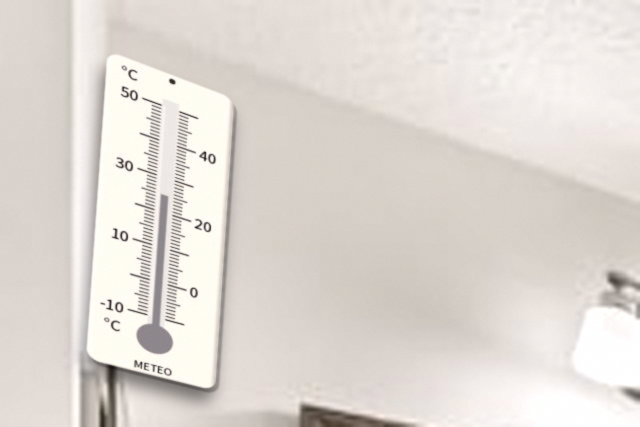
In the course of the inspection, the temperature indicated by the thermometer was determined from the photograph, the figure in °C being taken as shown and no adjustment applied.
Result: 25 °C
